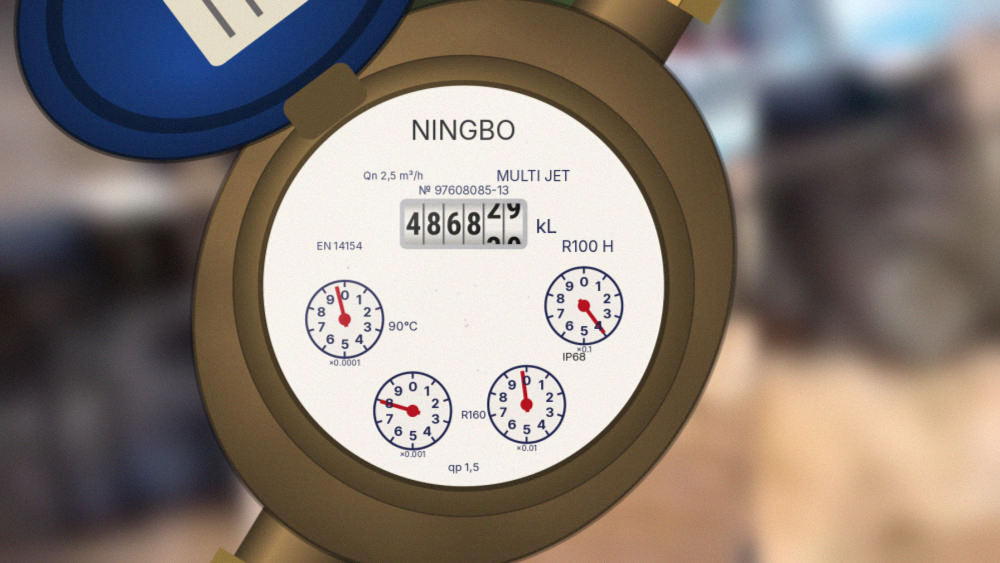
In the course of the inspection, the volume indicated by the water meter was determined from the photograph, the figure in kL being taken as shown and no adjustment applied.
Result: 486829.3979 kL
